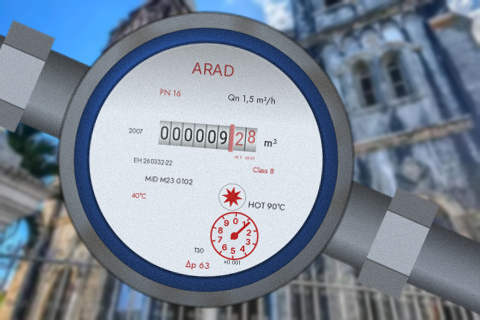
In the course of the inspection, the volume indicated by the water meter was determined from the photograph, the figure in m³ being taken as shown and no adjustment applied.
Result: 9.281 m³
